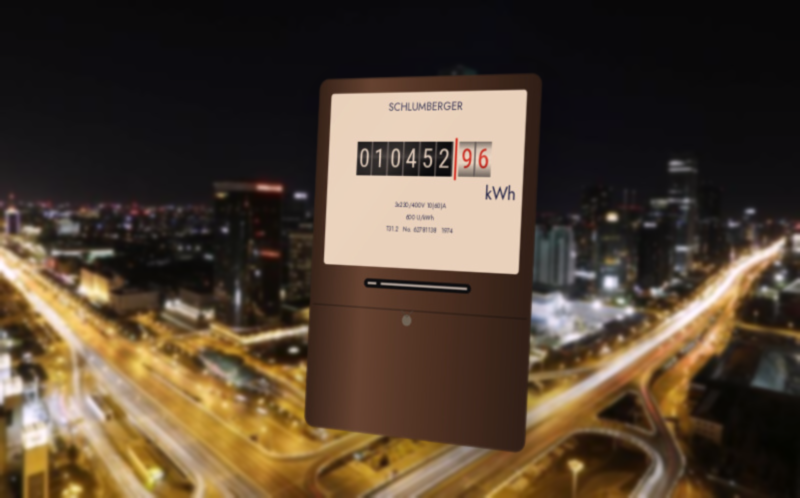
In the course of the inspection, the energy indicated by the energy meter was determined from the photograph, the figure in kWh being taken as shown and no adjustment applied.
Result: 10452.96 kWh
